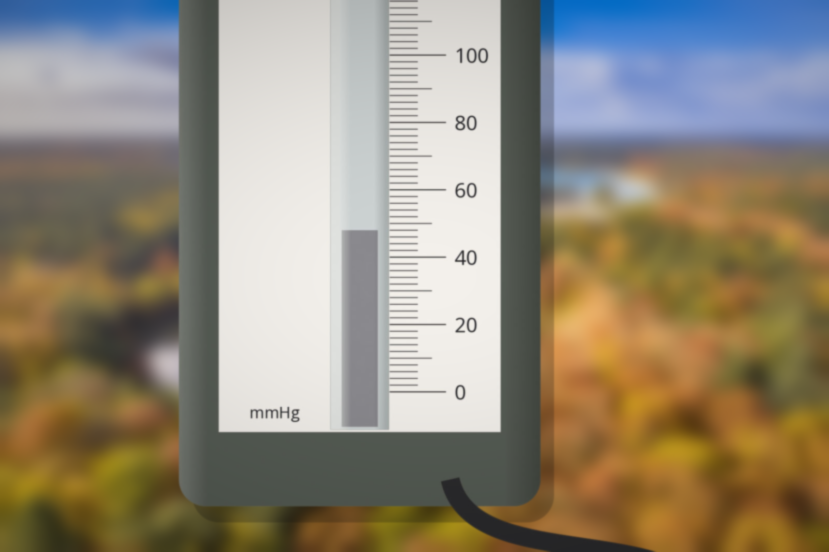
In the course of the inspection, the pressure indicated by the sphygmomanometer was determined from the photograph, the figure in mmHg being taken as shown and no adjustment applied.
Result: 48 mmHg
